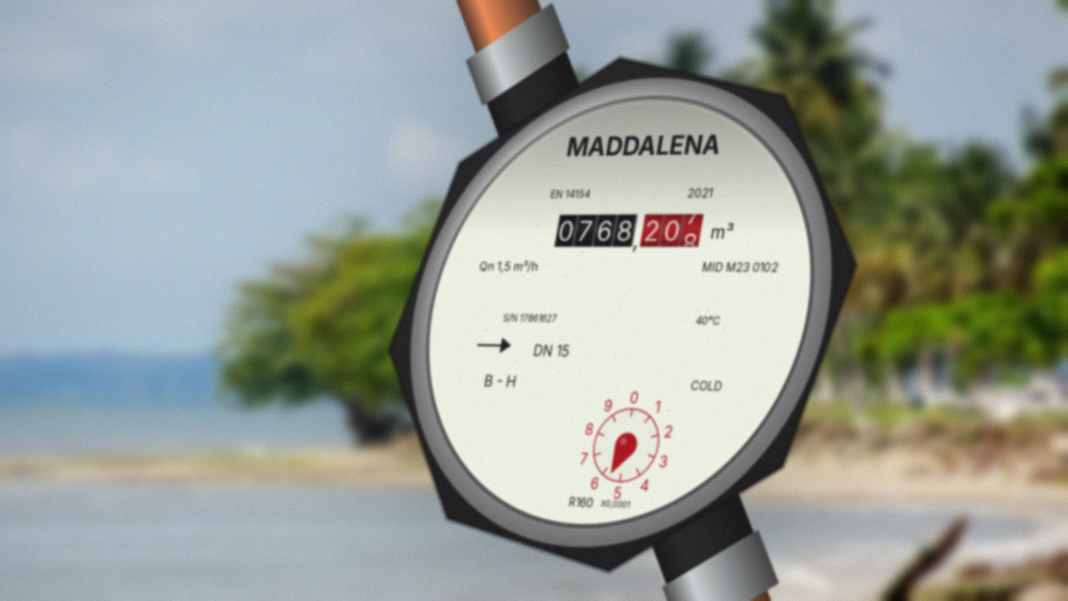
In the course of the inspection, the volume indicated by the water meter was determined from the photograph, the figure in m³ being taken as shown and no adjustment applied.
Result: 768.2075 m³
